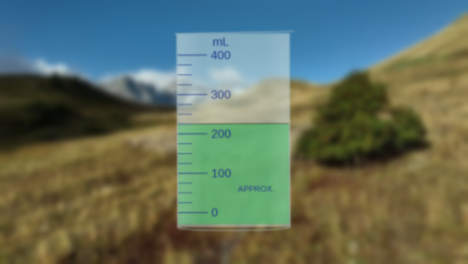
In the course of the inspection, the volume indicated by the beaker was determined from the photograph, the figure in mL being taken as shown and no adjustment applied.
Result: 225 mL
